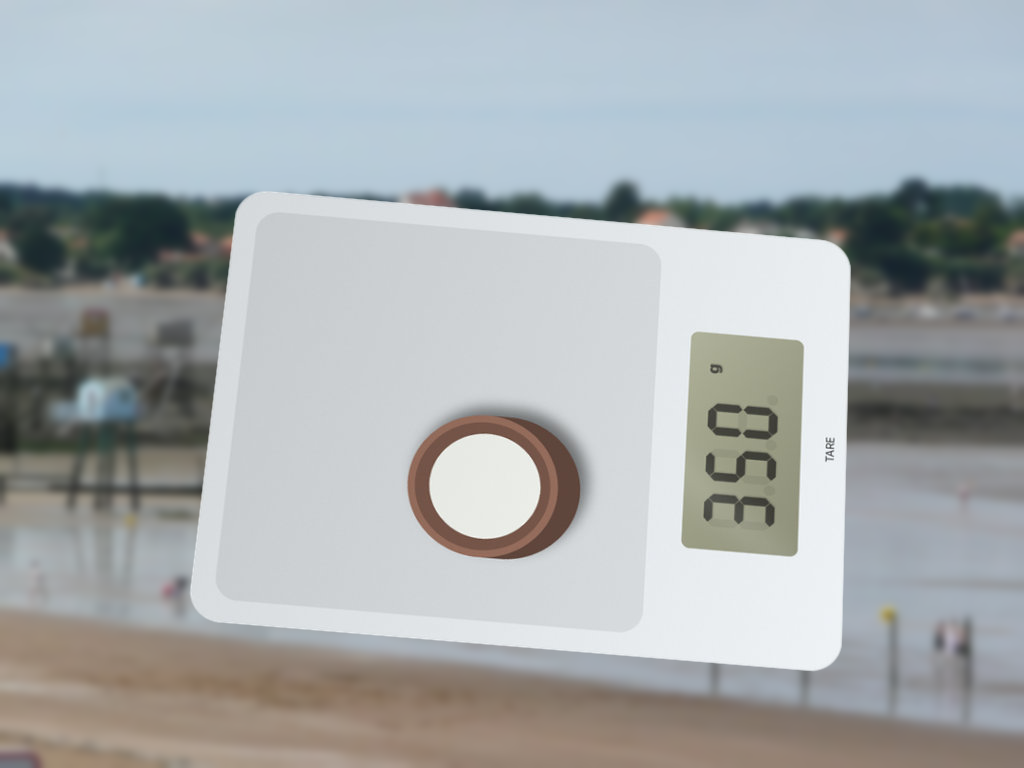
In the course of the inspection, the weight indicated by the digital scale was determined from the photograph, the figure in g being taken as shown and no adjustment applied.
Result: 350 g
